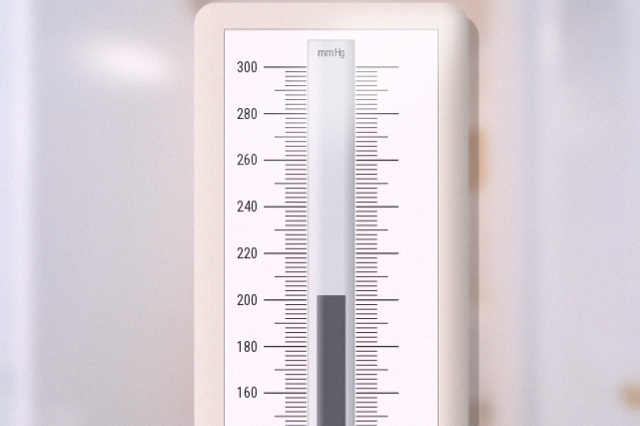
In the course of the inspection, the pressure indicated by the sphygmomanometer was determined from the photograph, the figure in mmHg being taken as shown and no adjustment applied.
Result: 202 mmHg
